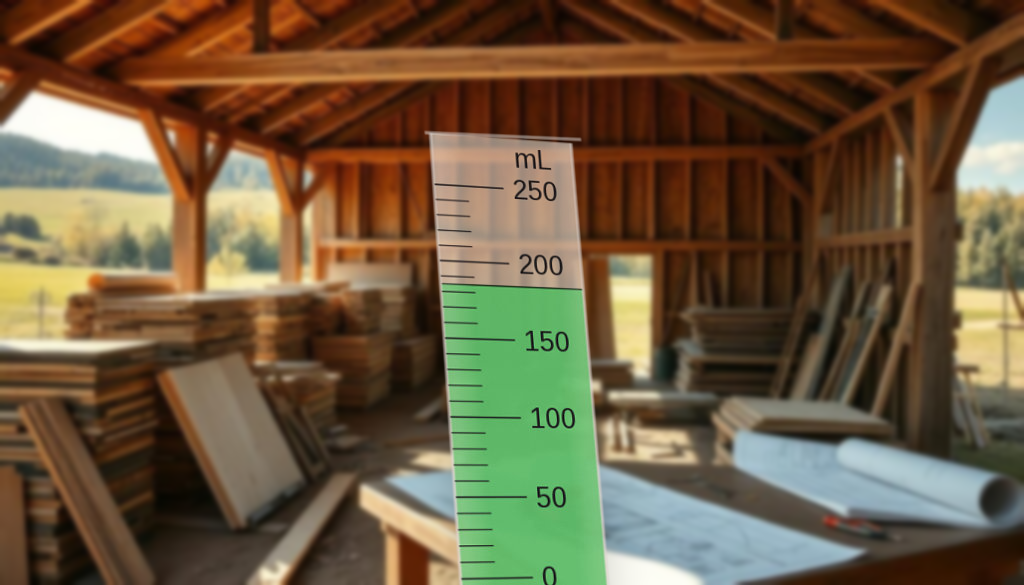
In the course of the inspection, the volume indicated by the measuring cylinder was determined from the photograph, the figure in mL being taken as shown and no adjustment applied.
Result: 185 mL
